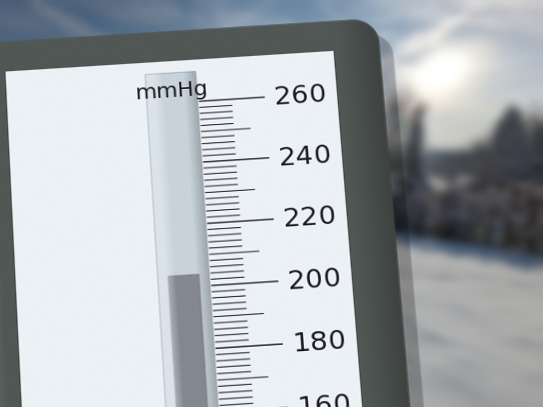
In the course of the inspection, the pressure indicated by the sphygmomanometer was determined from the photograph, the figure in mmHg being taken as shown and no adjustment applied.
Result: 204 mmHg
